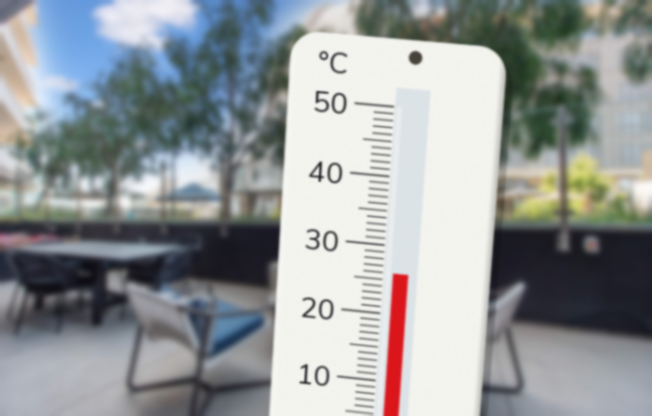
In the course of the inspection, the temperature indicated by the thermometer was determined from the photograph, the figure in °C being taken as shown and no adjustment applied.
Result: 26 °C
